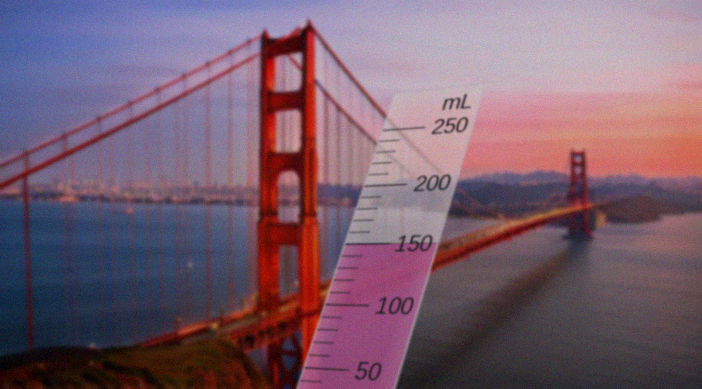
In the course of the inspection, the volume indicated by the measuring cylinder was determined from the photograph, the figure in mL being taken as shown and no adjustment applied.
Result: 150 mL
